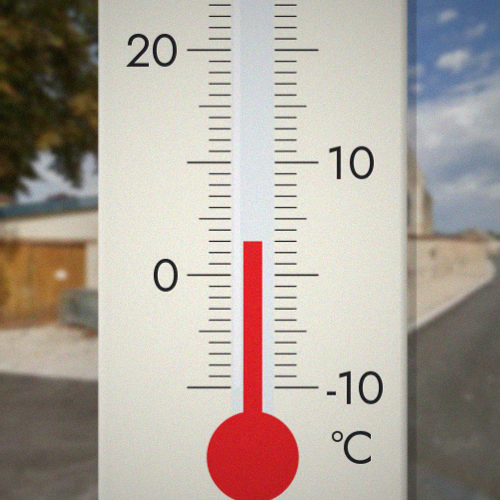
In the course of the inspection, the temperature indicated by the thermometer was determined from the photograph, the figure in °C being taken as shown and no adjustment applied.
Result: 3 °C
